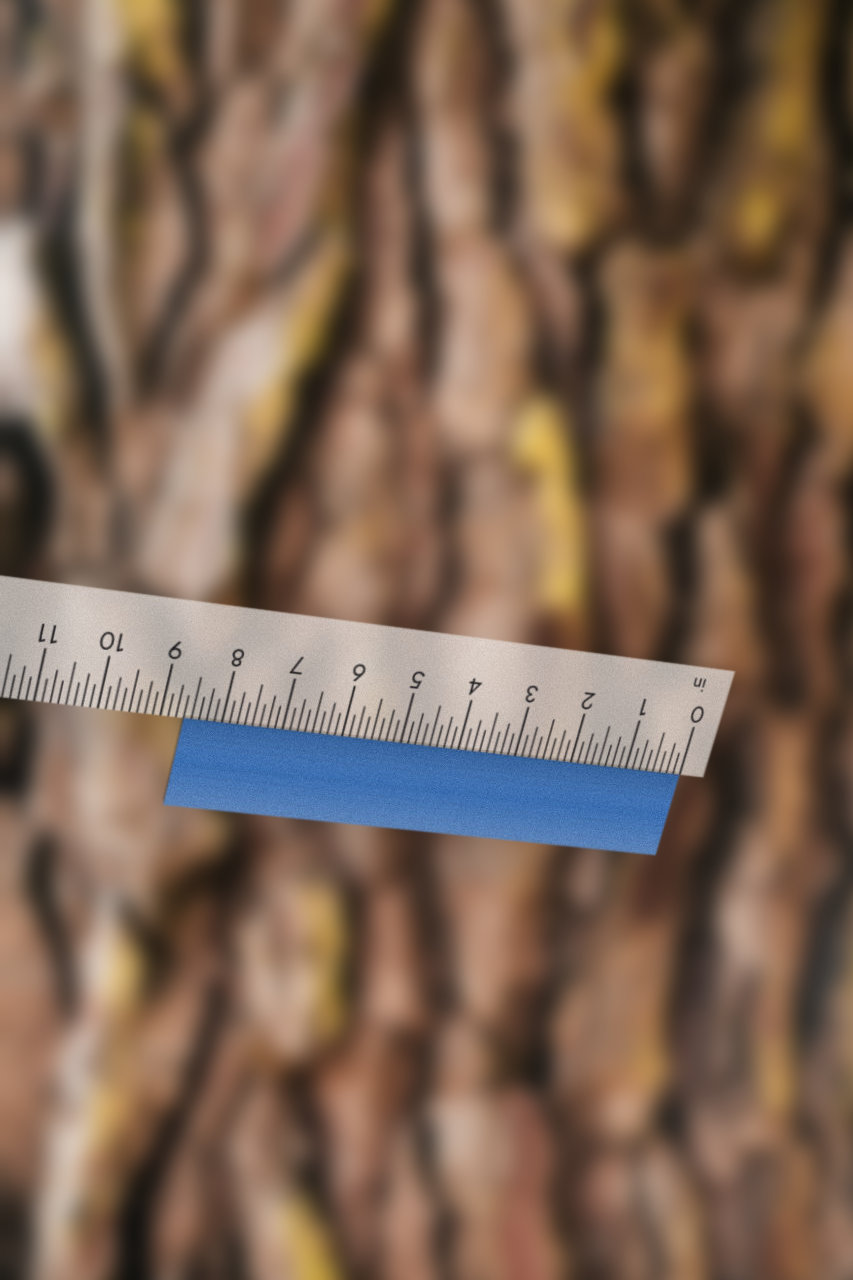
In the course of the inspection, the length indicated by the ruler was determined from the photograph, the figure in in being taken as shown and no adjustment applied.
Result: 8.625 in
